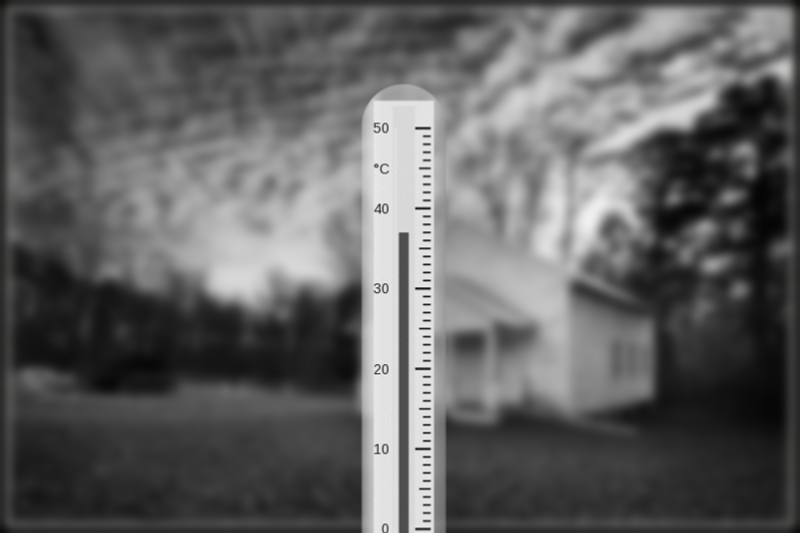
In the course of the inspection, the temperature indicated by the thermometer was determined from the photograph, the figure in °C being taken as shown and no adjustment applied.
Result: 37 °C
